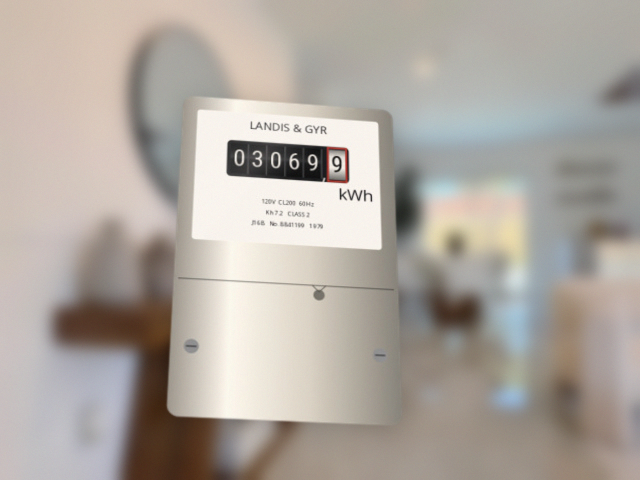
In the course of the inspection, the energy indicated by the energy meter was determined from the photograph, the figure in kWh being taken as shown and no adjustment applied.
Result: 3069.9 kWh
